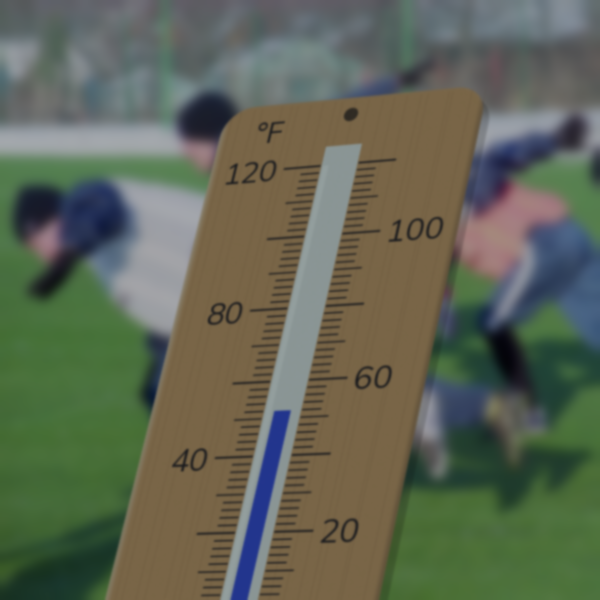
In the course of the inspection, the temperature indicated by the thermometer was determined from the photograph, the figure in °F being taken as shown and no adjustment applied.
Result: 52 °F
